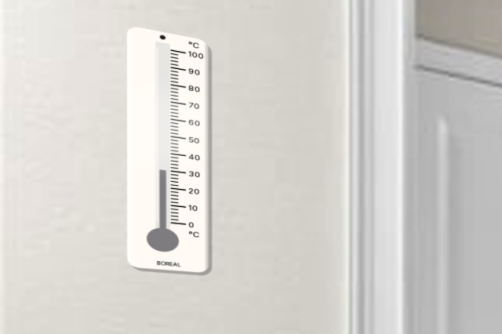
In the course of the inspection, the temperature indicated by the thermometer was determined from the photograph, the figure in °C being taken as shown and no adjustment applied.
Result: 30 °C
